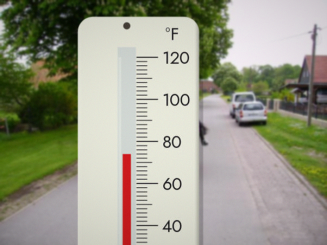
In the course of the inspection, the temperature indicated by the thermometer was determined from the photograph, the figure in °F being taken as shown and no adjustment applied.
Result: 74 °F
